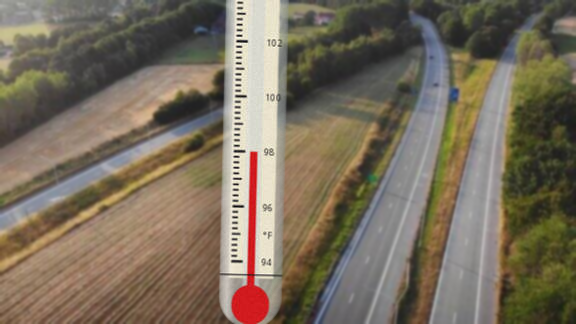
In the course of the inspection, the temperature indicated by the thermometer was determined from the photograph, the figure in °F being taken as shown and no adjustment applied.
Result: 98 °F
